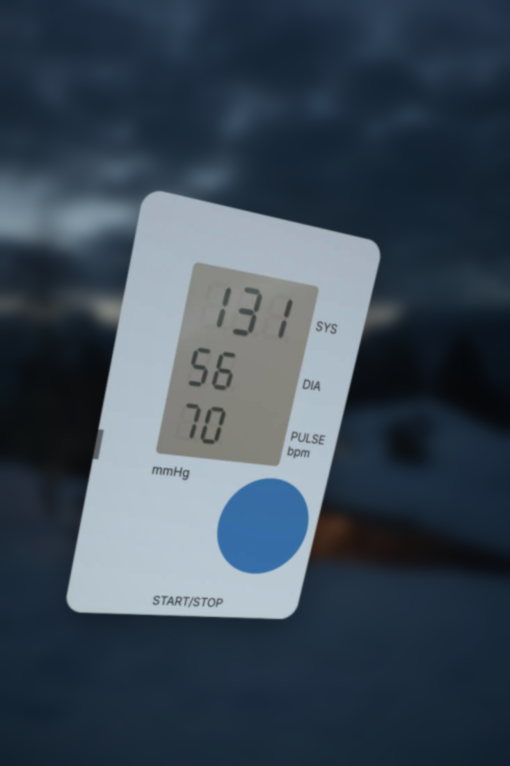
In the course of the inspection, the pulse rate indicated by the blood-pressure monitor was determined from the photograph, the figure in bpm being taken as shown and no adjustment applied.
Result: 70 bpm
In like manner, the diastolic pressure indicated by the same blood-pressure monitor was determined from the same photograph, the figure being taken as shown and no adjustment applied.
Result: 56 mmHg
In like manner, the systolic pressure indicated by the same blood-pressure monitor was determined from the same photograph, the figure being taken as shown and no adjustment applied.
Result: 131 mmHg
